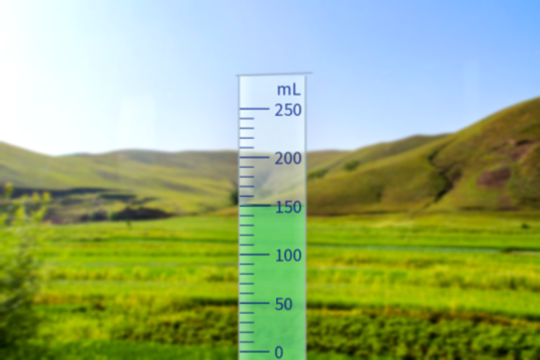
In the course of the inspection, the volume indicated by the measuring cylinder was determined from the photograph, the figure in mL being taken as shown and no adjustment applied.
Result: 150 mL
